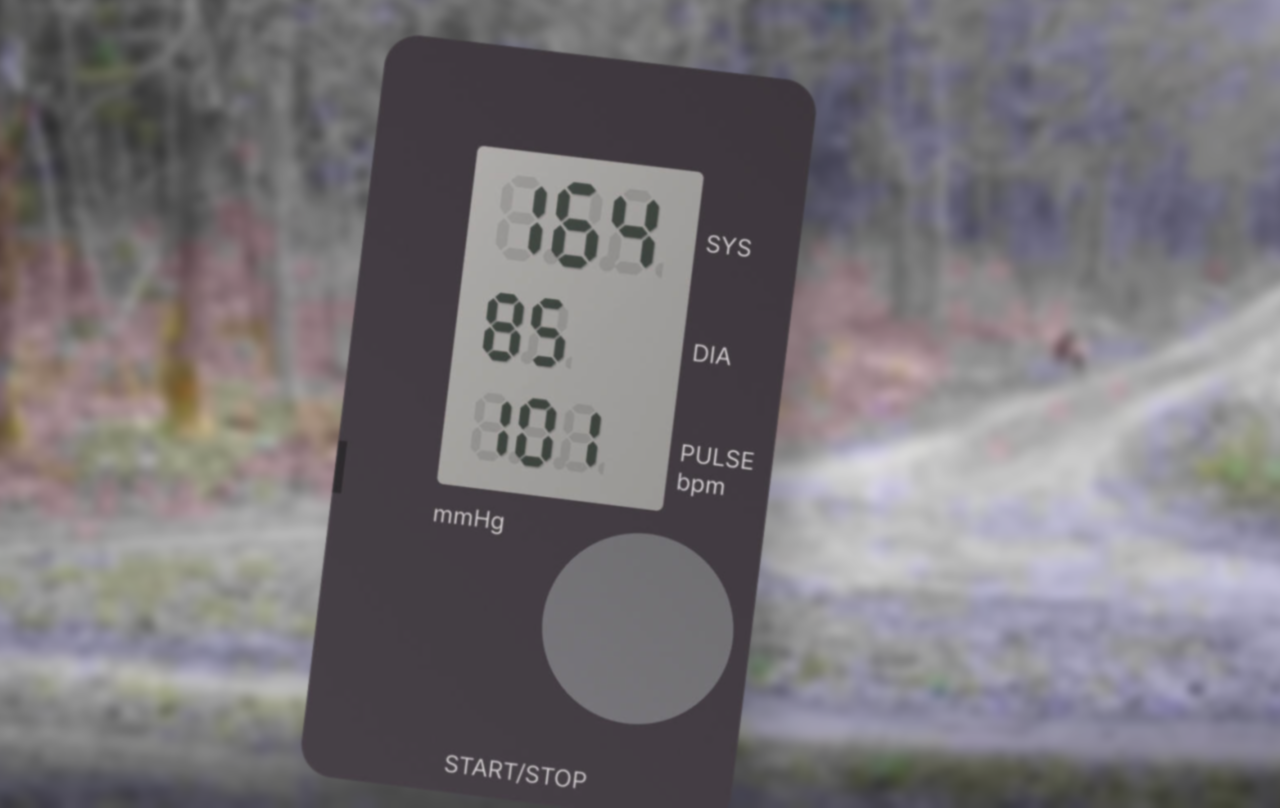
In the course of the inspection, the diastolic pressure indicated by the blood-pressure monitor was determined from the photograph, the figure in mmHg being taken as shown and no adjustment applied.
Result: 85 mmHg
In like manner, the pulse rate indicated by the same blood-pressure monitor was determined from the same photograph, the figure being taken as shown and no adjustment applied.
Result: 101 bpm
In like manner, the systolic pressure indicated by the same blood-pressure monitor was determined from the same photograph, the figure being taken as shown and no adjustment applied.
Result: 164 mmHg
